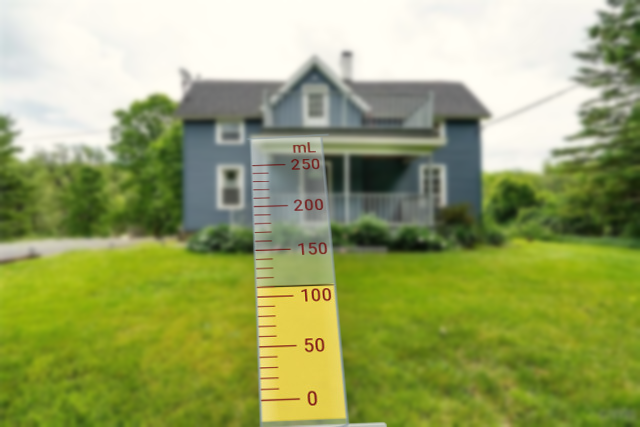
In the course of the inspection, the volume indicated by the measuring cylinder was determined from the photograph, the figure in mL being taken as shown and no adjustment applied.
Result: 110 mL
